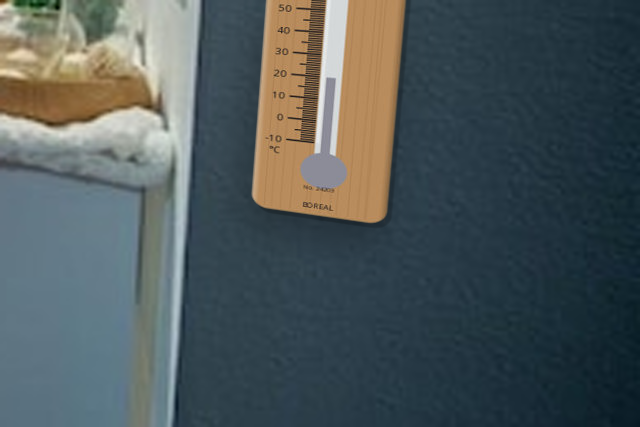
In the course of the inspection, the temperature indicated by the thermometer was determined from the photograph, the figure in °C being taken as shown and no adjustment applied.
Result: 20 °C
